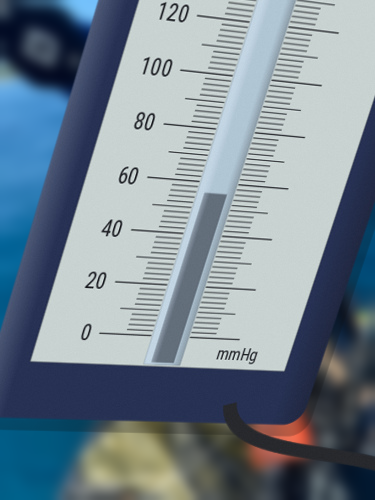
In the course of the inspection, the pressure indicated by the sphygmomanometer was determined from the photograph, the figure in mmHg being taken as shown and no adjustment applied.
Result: 56 mmHg
